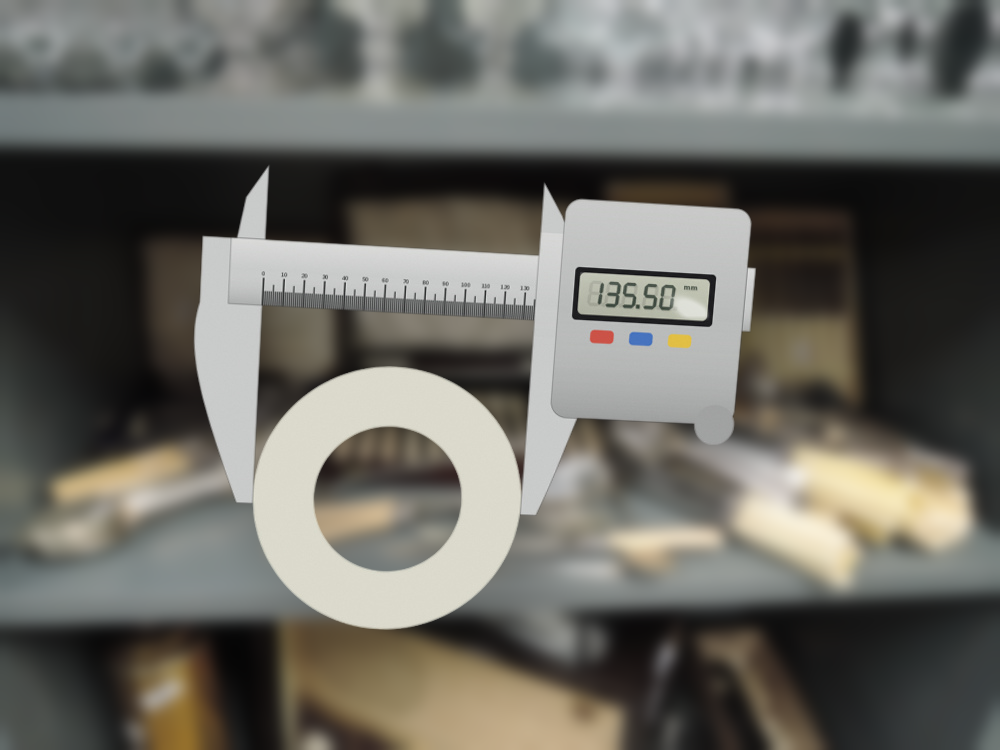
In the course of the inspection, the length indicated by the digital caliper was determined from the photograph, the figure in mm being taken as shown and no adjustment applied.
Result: 135.50 mm
